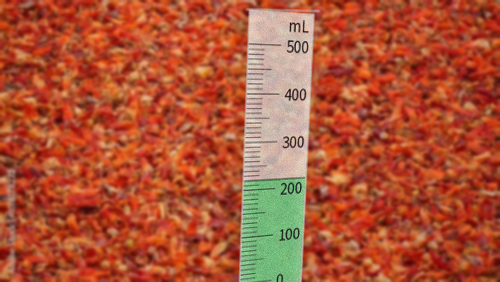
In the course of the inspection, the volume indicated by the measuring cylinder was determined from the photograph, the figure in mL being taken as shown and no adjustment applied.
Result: 220 mL
